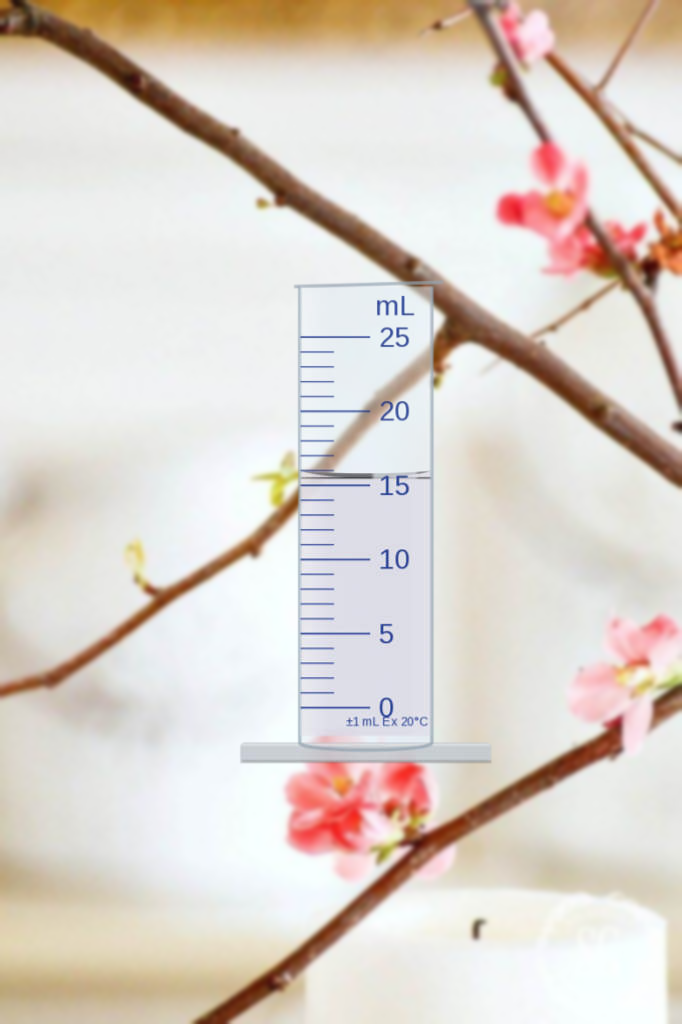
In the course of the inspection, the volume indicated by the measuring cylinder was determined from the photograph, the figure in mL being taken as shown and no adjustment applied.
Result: 15.5 mL
